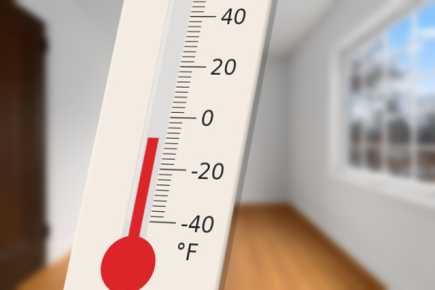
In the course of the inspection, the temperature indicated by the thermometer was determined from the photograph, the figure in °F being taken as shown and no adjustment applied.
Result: -8 °F
